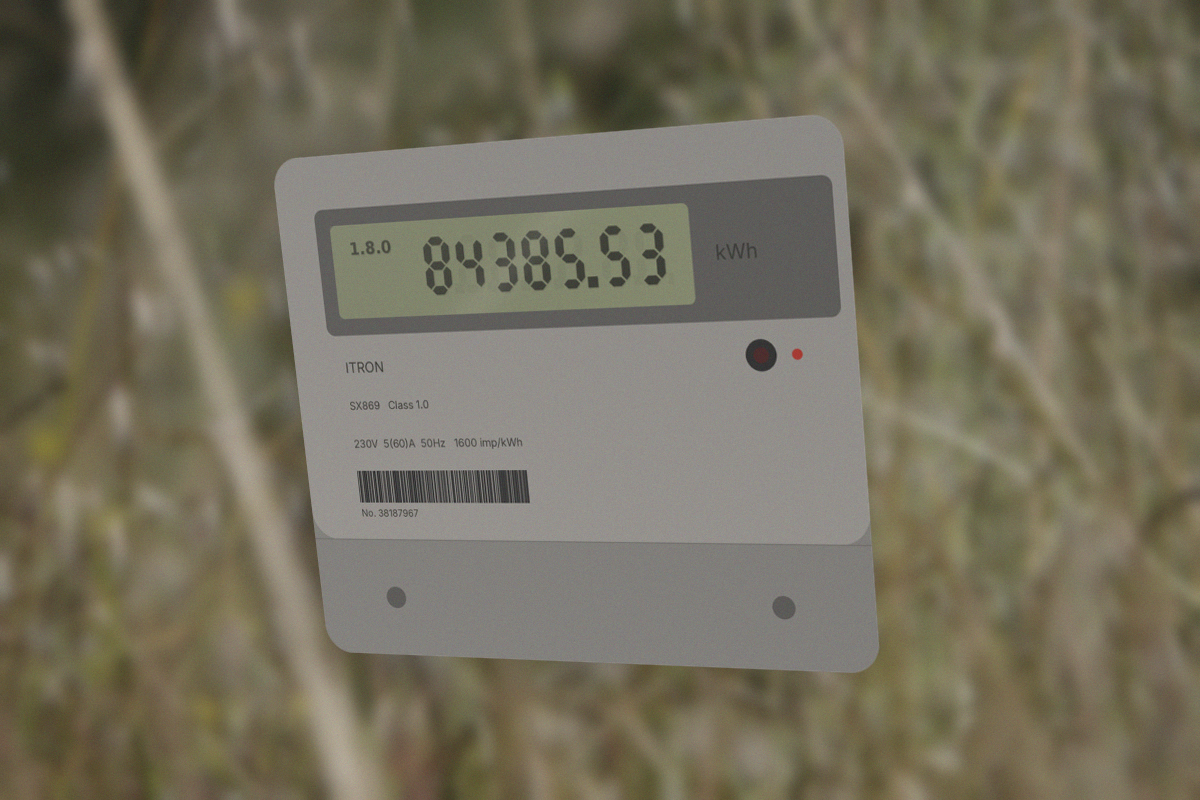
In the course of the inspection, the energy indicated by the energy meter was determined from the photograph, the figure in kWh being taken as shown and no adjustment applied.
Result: 84385.53 kWh
